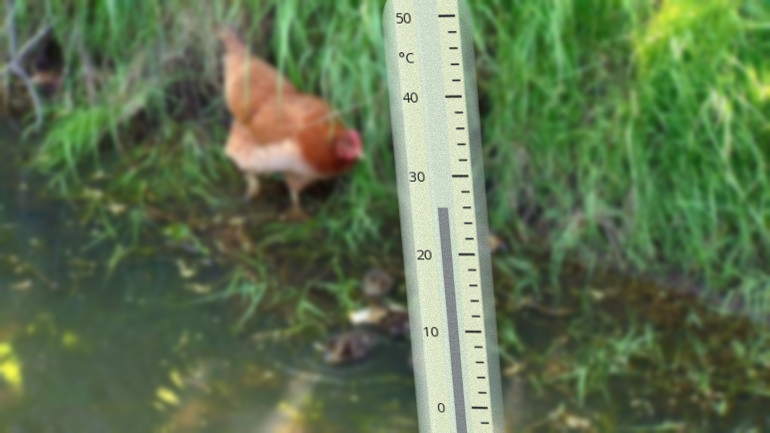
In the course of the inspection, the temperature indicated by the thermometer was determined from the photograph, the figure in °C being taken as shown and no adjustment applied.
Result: 26 °C
